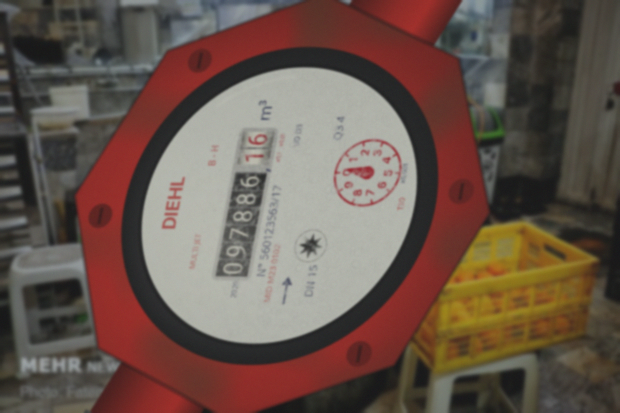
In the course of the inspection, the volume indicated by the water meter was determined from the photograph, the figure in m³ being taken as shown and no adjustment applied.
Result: 97886.160 m³
